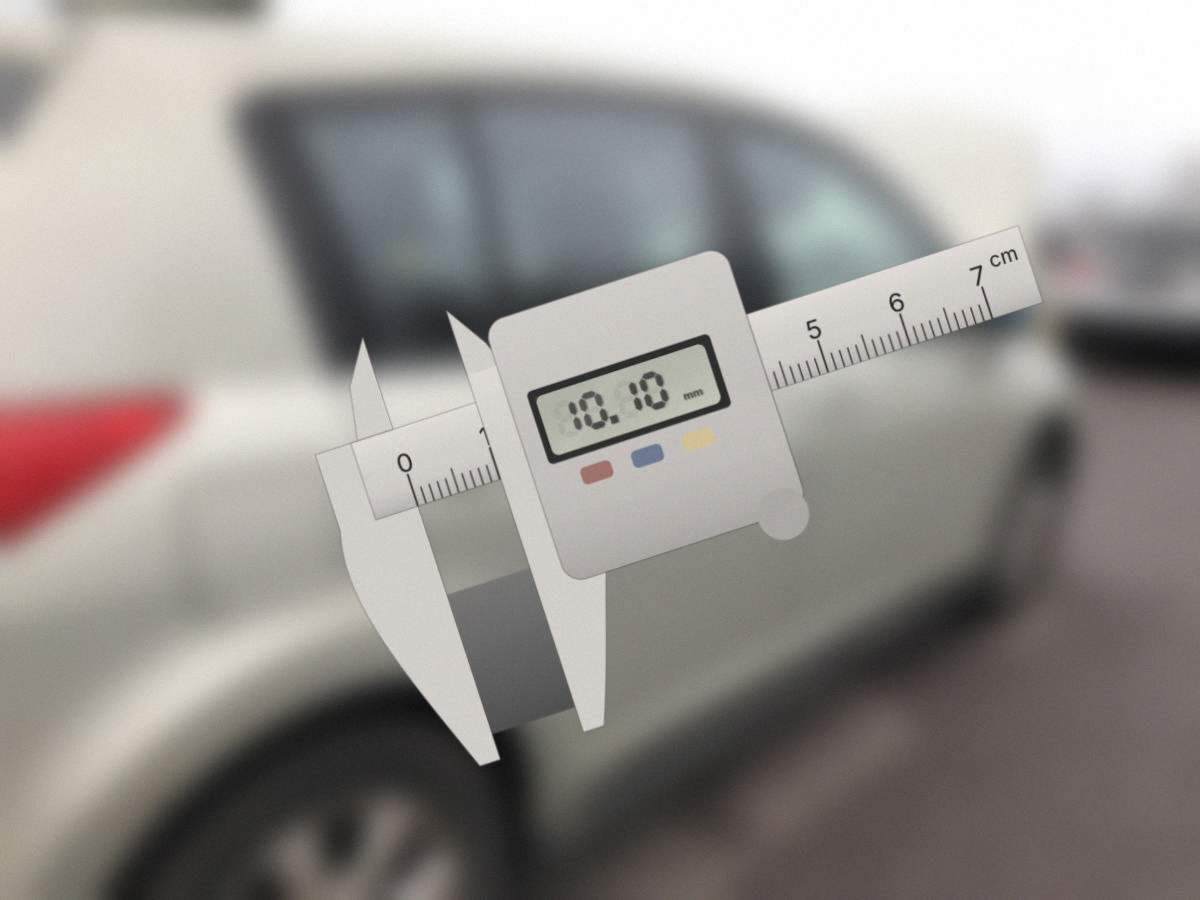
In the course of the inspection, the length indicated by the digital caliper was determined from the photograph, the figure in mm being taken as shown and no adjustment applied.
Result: 10.10 mm
